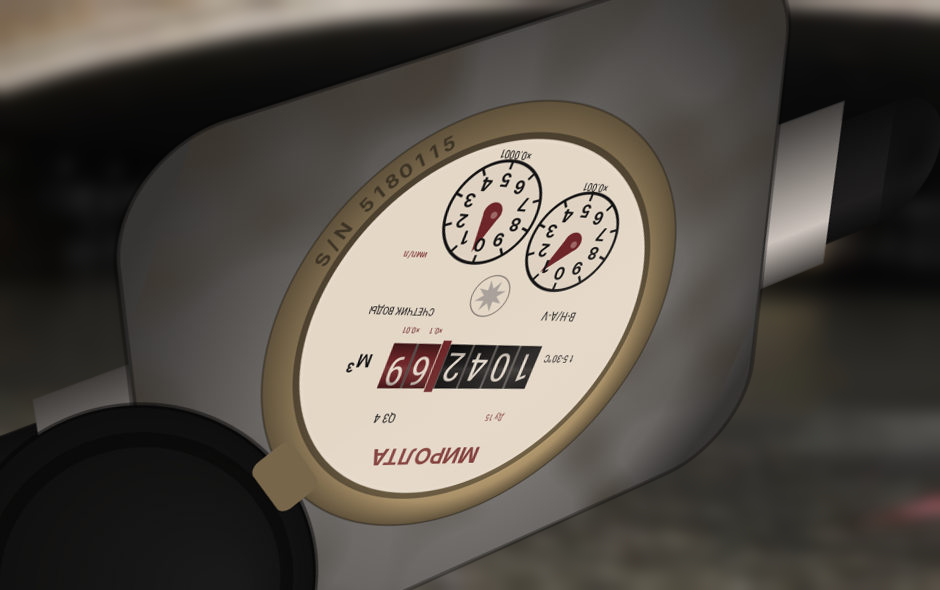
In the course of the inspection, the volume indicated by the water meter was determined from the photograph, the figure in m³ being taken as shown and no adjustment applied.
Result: 1042.6910 m³
